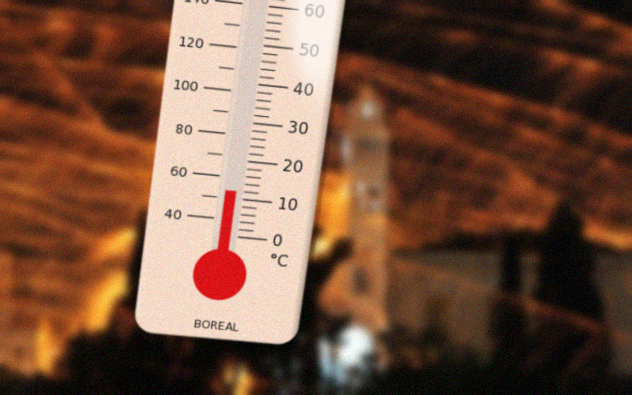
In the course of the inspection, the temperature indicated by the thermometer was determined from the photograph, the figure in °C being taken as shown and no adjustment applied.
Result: 12 °C
